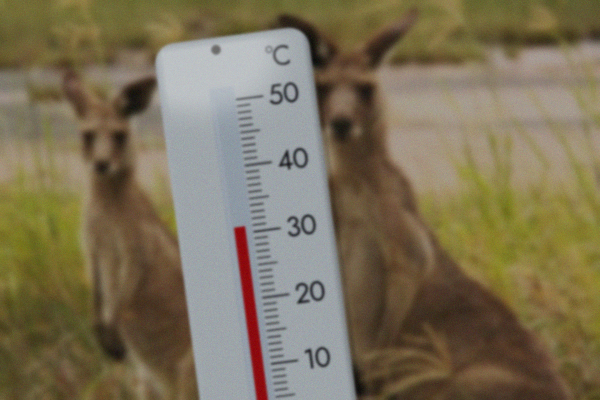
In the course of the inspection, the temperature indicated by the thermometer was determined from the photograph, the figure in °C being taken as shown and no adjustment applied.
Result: 31 °C
